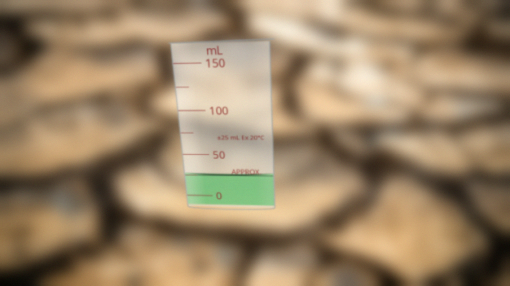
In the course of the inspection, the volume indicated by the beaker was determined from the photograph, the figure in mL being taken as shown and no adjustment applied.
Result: 25 mL
